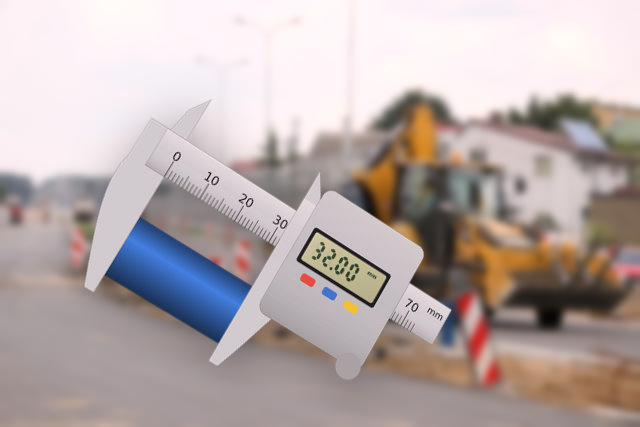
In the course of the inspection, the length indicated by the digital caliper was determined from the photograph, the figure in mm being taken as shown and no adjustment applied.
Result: 32.00 mm
